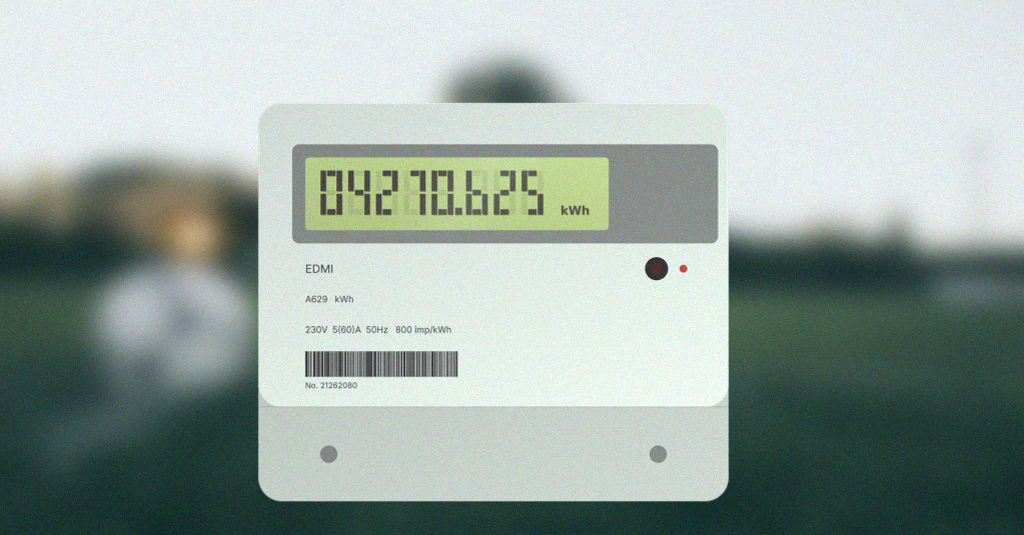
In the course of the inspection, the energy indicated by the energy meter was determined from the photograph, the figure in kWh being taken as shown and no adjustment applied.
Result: 4270.625 kWh
